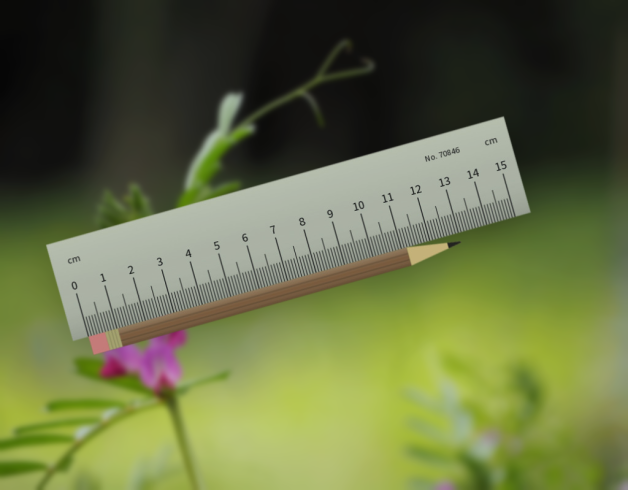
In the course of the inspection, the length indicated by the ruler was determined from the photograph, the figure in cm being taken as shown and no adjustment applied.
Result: 13 cm
